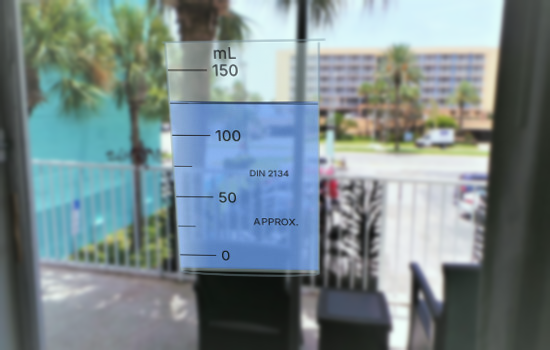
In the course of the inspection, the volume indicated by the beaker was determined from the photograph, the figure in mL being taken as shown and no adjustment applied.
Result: 125 mL
